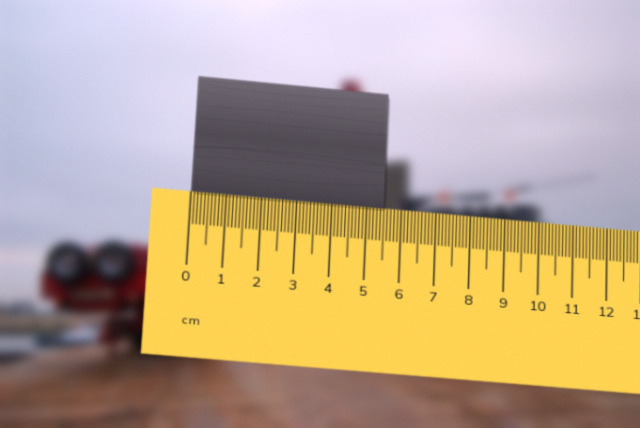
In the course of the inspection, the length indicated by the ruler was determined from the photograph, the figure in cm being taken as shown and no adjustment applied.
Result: 5.5 cm
